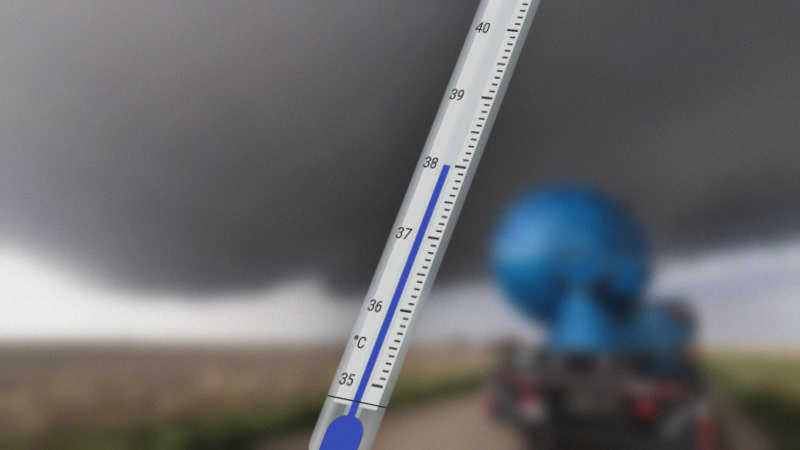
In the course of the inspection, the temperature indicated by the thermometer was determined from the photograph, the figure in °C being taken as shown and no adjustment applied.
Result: 38 °C
